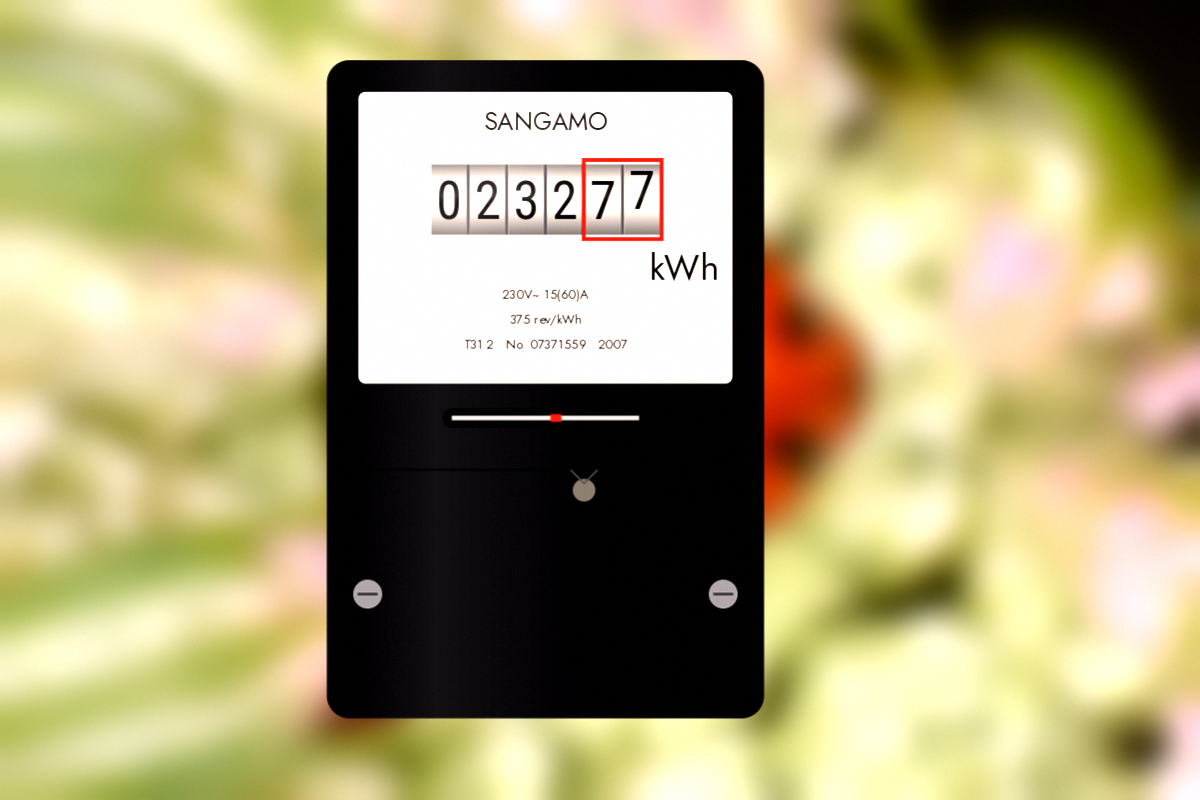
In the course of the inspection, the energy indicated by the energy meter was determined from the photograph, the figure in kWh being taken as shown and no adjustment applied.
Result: 232.77 kWh
